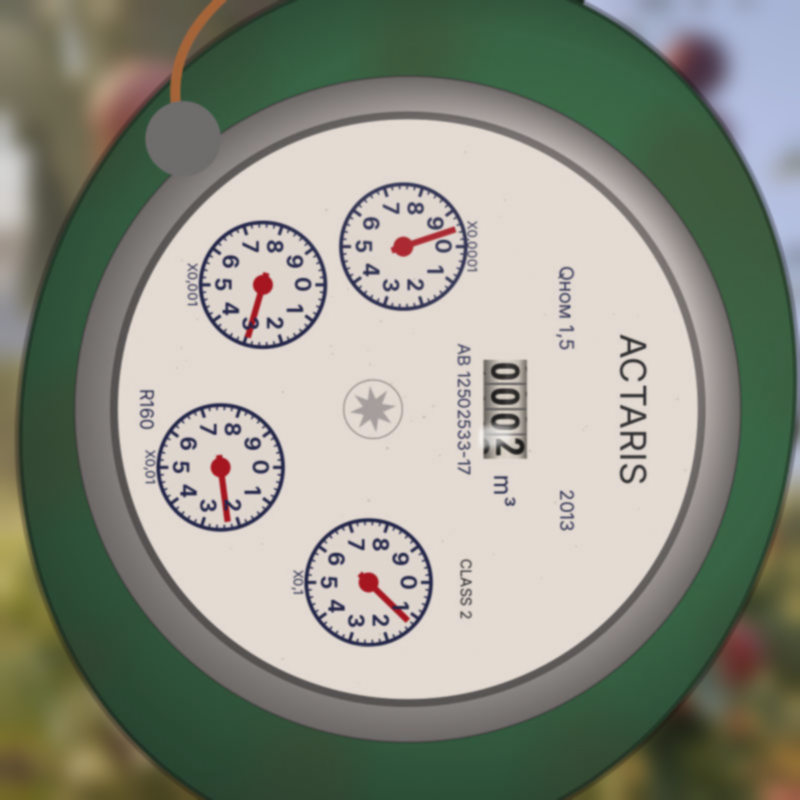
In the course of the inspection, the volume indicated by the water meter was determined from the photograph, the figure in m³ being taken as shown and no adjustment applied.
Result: 2.1229 m³
